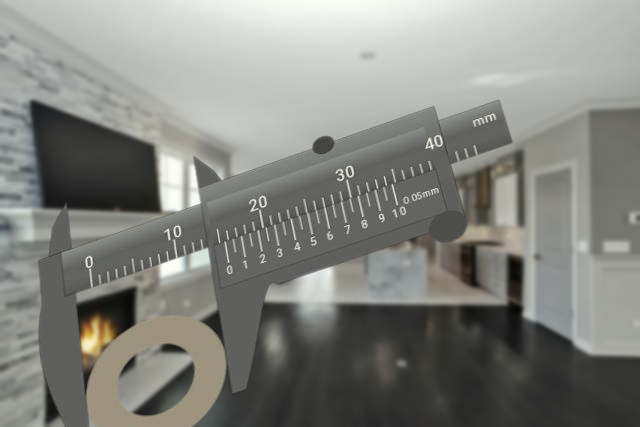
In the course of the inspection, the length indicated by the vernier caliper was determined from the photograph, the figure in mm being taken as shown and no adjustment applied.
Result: 15.6 mm
